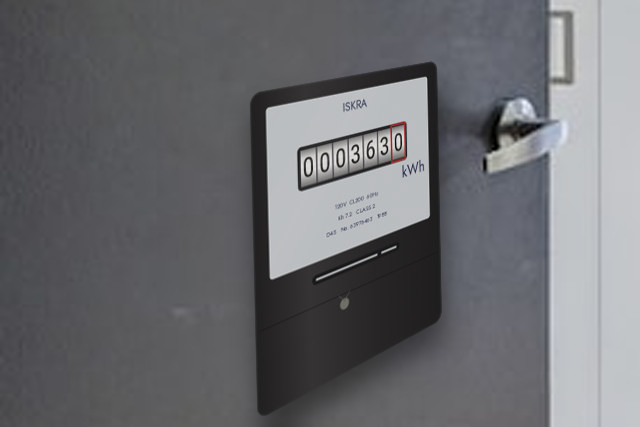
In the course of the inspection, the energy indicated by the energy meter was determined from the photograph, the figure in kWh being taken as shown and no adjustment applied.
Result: 363.0 kWh
